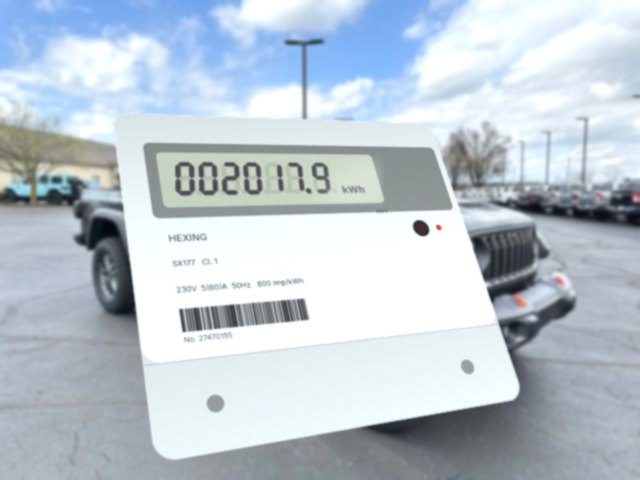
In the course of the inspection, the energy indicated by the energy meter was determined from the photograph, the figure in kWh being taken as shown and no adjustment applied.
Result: 2017.9 kWh
